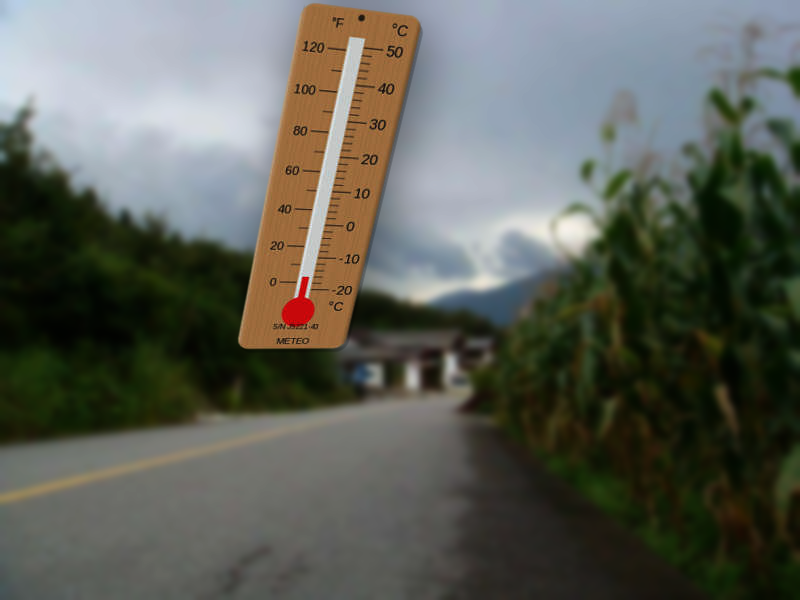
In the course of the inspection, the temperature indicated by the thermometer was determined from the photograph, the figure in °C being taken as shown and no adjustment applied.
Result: -16 °C
